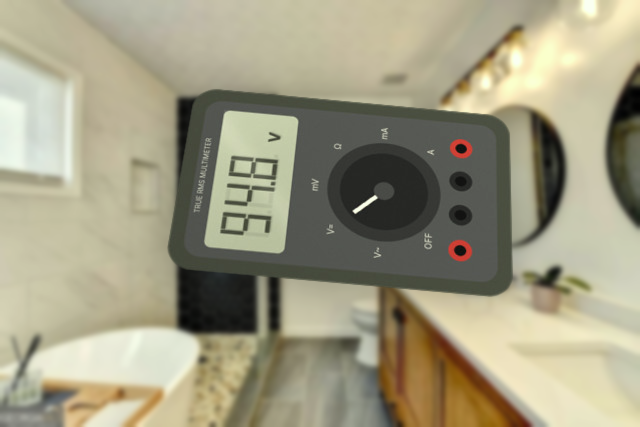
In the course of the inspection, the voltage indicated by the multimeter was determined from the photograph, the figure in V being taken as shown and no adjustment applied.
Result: 94.8 V
